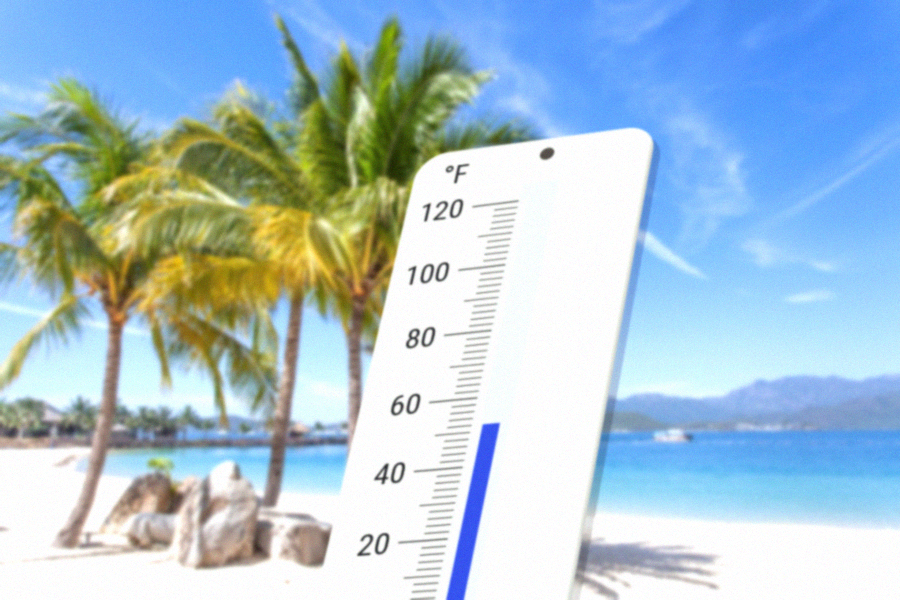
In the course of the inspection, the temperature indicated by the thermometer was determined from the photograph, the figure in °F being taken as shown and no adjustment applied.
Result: 52 °F
